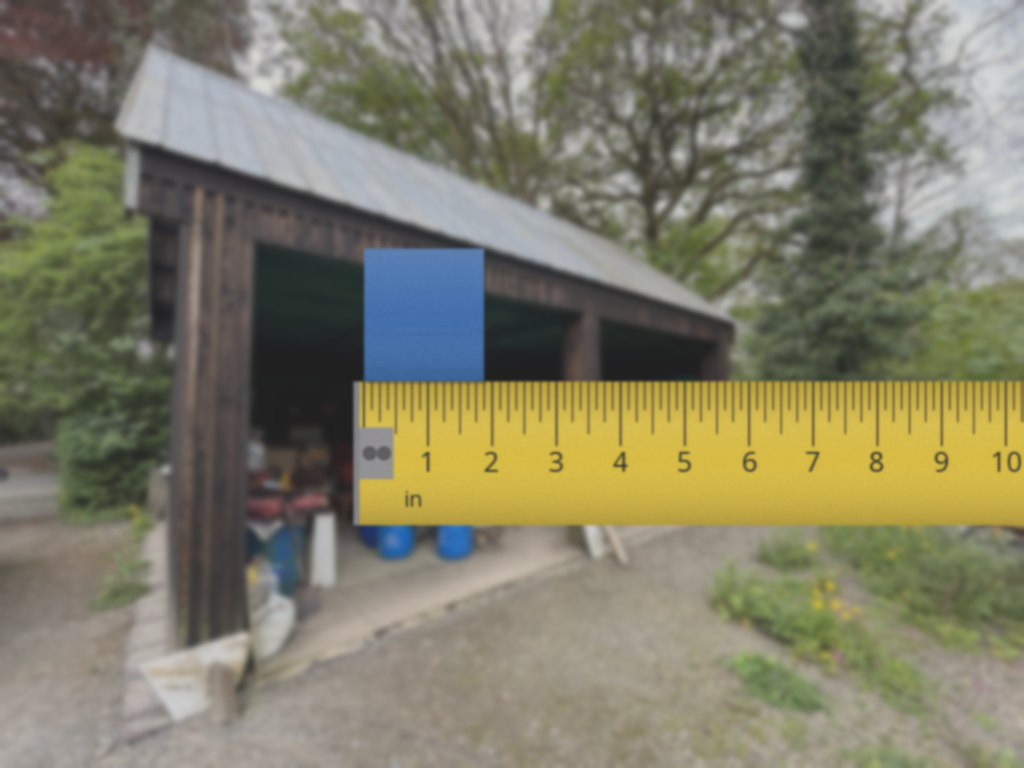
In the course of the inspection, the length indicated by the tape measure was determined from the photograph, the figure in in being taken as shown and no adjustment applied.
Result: 1.875 in
